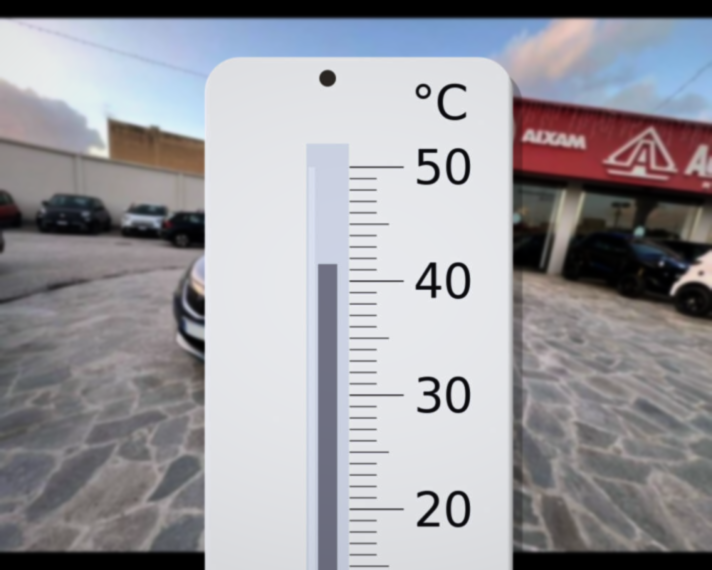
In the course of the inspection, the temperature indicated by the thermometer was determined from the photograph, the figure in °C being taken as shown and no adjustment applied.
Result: 41.5 °C
